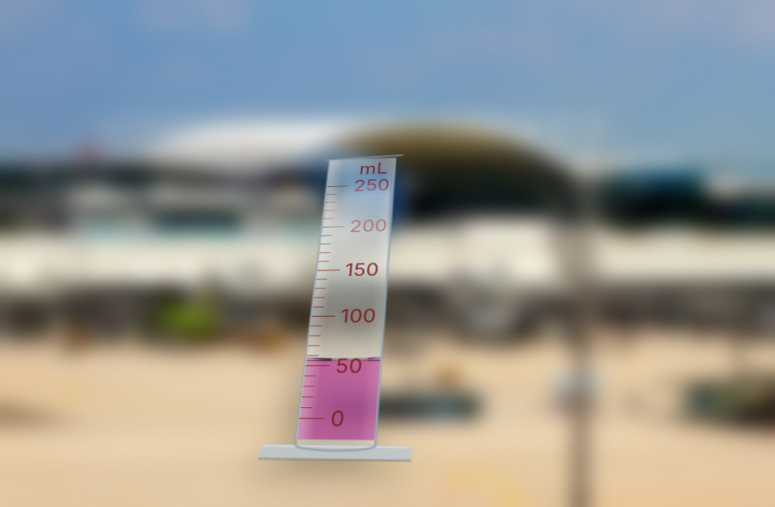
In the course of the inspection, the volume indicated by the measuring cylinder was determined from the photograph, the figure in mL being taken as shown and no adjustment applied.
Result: 55 mL
